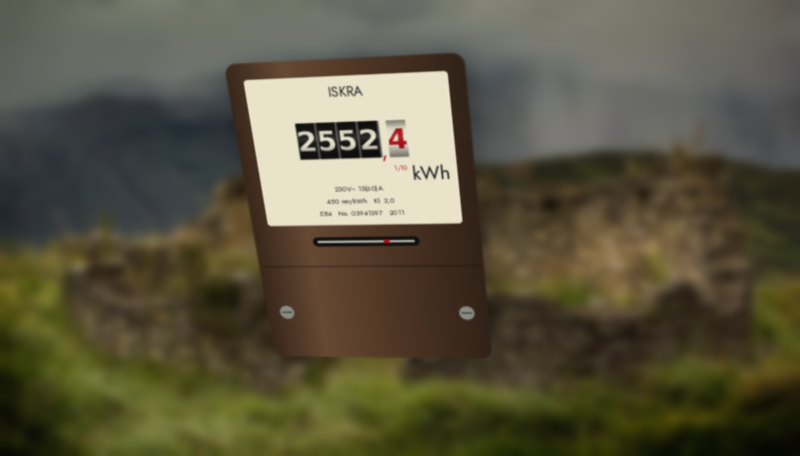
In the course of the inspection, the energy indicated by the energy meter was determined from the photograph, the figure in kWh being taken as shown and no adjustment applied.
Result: 2552.4 kWh
